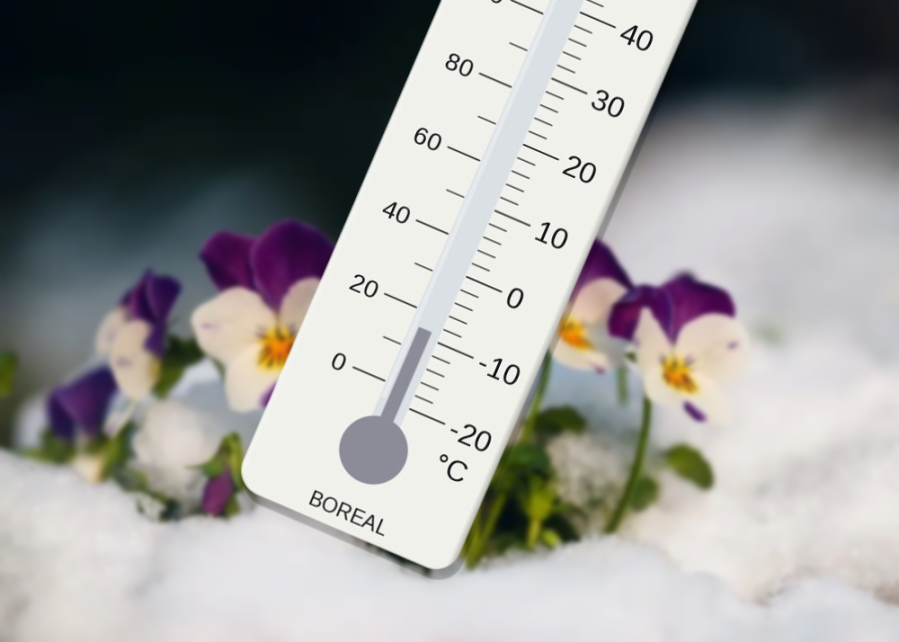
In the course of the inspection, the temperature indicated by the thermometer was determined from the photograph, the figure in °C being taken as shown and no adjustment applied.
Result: -9 °C
